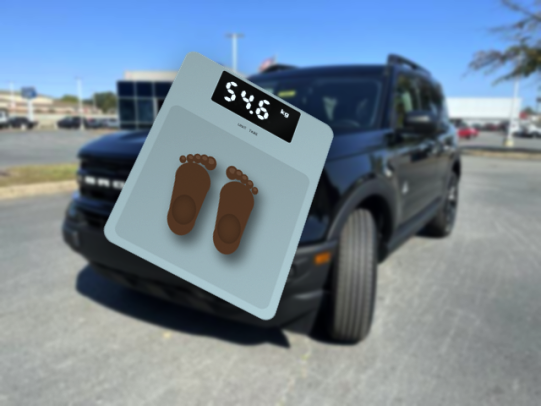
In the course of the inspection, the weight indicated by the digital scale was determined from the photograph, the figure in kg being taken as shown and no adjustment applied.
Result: 54.6 kg
